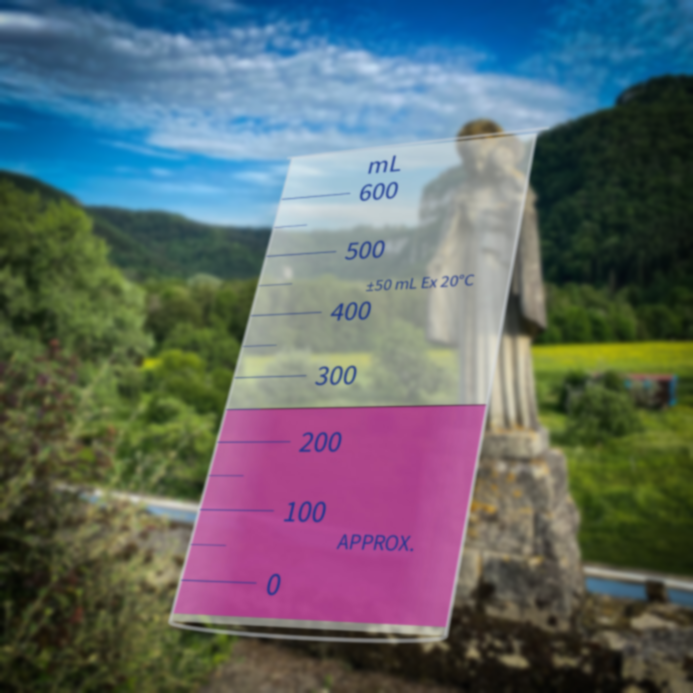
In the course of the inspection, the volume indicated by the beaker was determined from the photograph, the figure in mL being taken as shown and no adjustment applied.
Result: 250 mL
